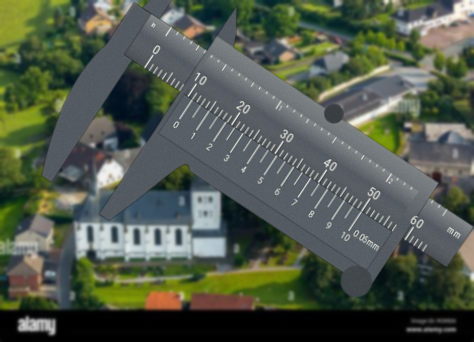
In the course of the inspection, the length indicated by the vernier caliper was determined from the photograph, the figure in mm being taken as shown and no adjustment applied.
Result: 11.0 mm
